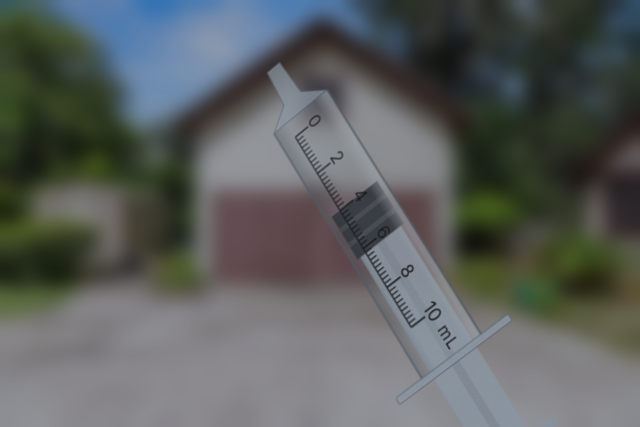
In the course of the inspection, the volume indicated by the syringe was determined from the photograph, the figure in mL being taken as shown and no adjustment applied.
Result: 4 mL
